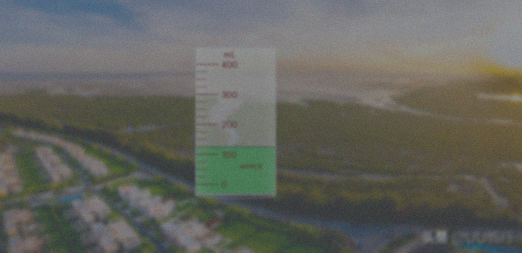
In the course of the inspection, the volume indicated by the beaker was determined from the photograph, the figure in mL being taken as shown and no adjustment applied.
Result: 125 mL
